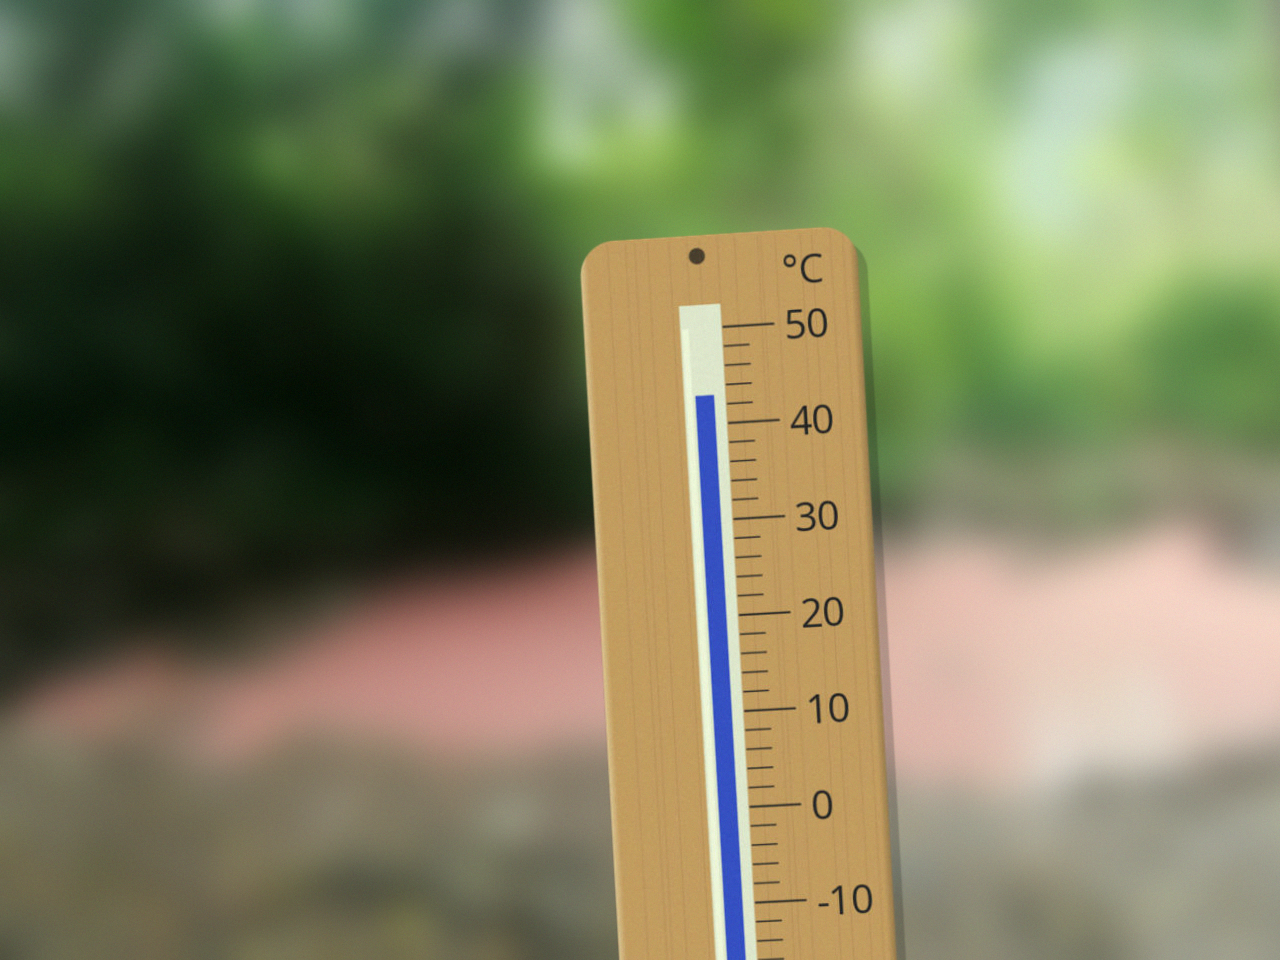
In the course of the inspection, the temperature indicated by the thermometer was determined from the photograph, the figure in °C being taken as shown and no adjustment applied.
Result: 43 °C
